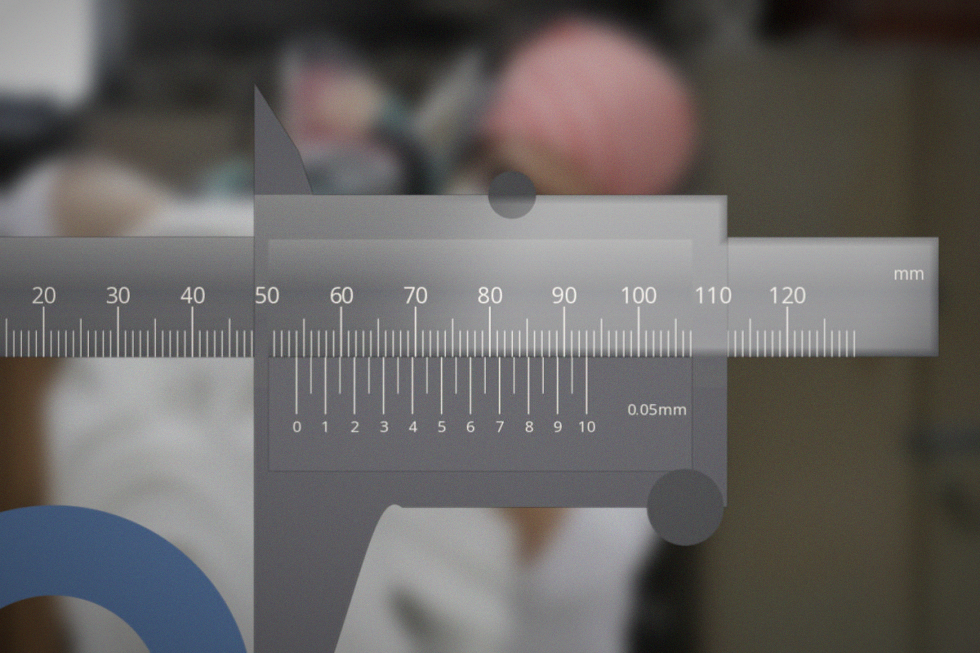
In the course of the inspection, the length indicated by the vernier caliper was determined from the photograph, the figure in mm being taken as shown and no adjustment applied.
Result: 54.0 mm
